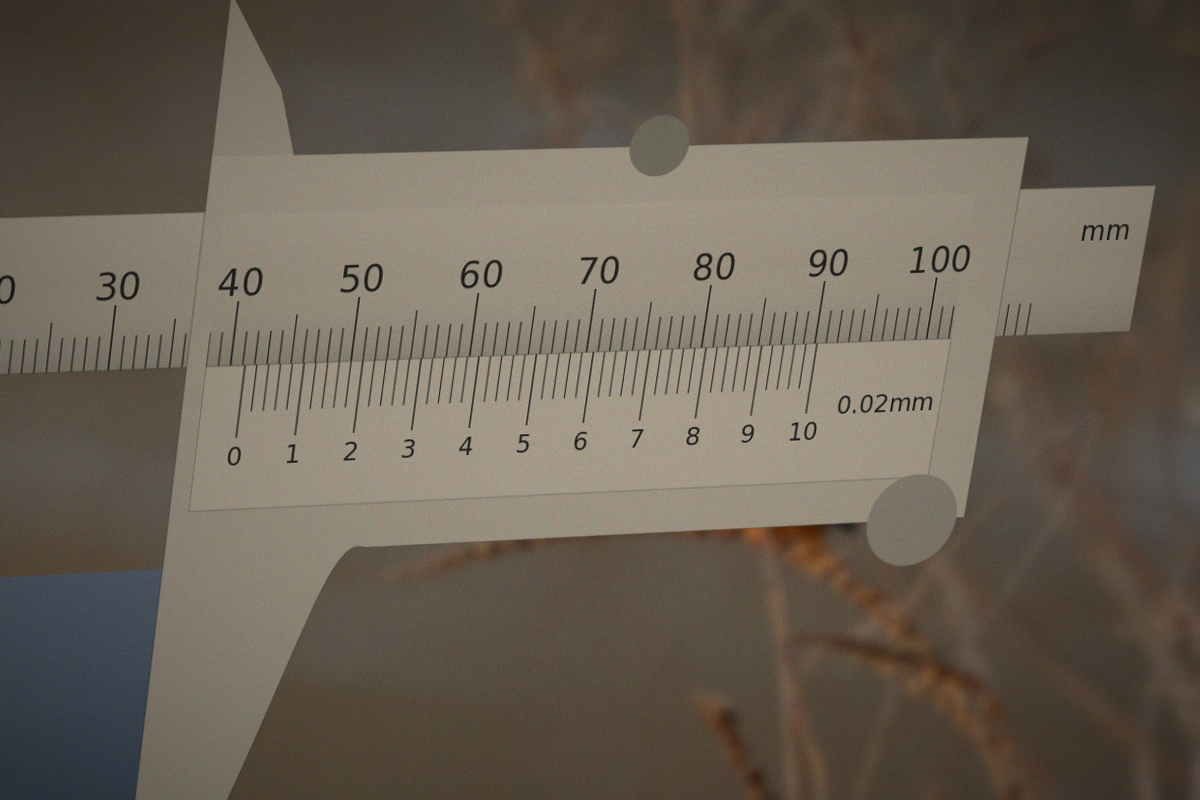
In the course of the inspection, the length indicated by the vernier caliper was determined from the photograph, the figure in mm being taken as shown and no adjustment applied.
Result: 41.2 mm
